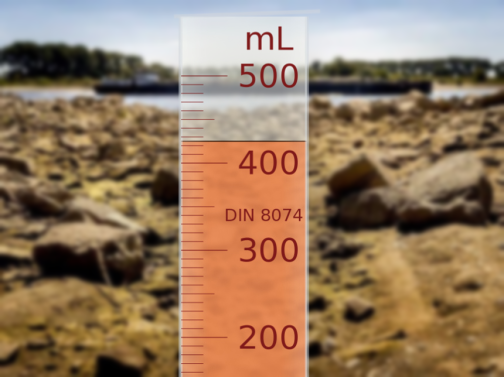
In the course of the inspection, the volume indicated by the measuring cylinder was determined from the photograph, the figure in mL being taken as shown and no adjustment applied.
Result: 425 mL
